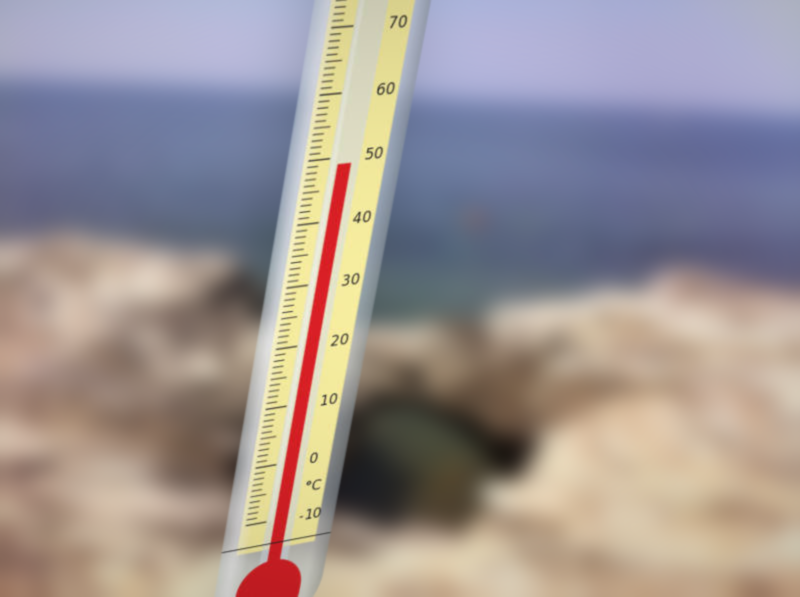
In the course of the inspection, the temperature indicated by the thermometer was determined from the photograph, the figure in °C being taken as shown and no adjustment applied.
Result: 49 °C
